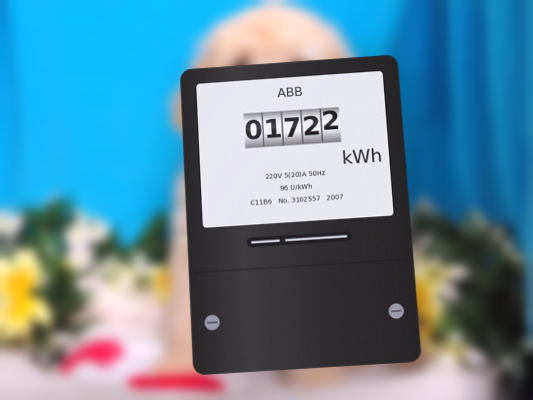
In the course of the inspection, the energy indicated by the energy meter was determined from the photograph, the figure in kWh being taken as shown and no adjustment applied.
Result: 1722 kWh
